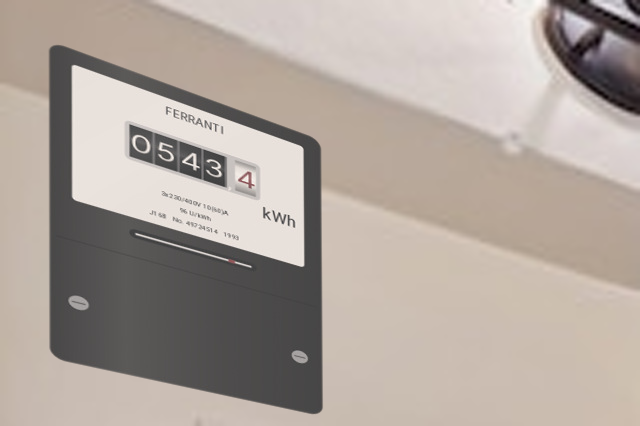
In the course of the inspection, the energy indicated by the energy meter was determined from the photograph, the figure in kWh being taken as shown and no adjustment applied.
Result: 543.4 kWh
